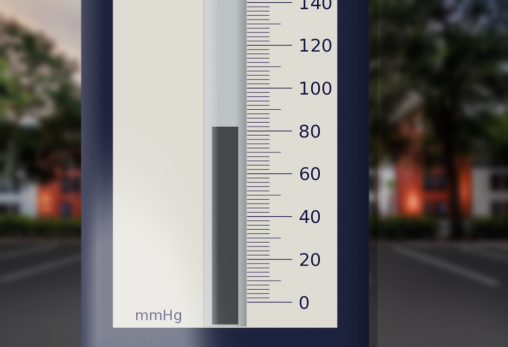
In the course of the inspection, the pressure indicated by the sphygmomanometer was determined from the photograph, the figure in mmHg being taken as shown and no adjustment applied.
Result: 82 mmHg
